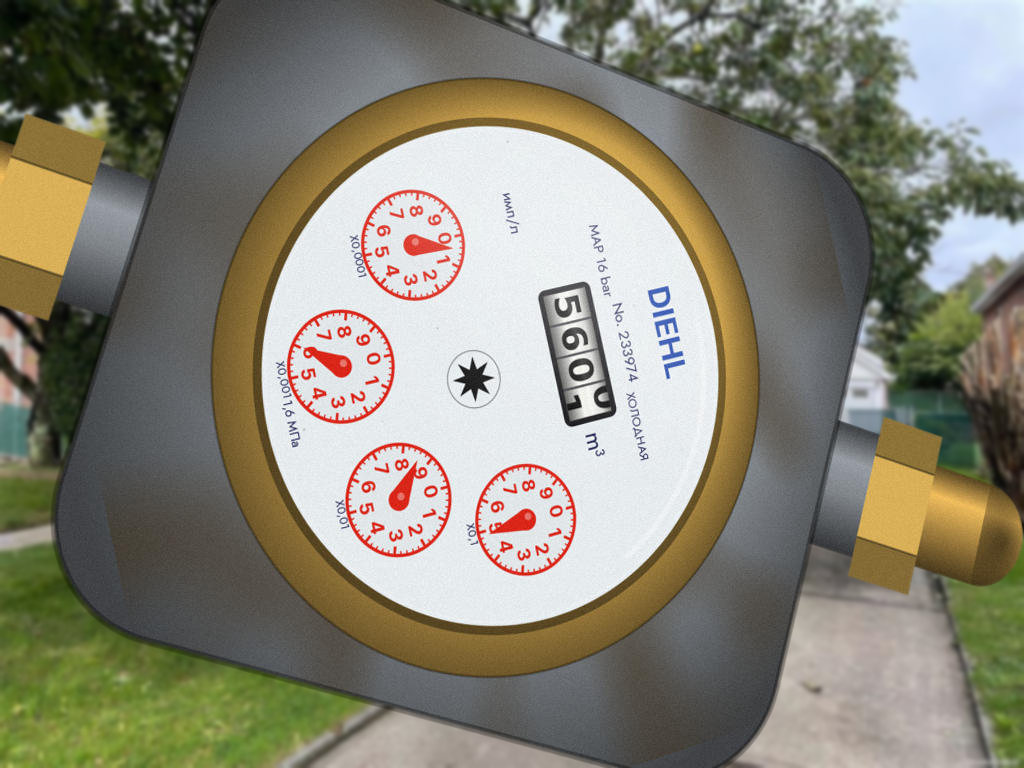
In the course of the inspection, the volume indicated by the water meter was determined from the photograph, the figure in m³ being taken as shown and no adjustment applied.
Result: 5600.4860 m³
